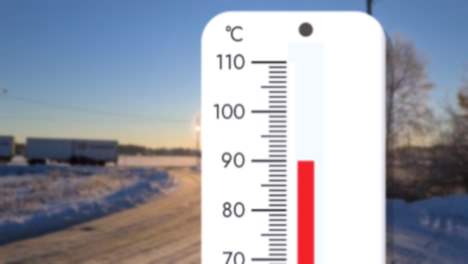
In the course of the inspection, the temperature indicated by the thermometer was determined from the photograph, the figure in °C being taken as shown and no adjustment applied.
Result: 90 °C
